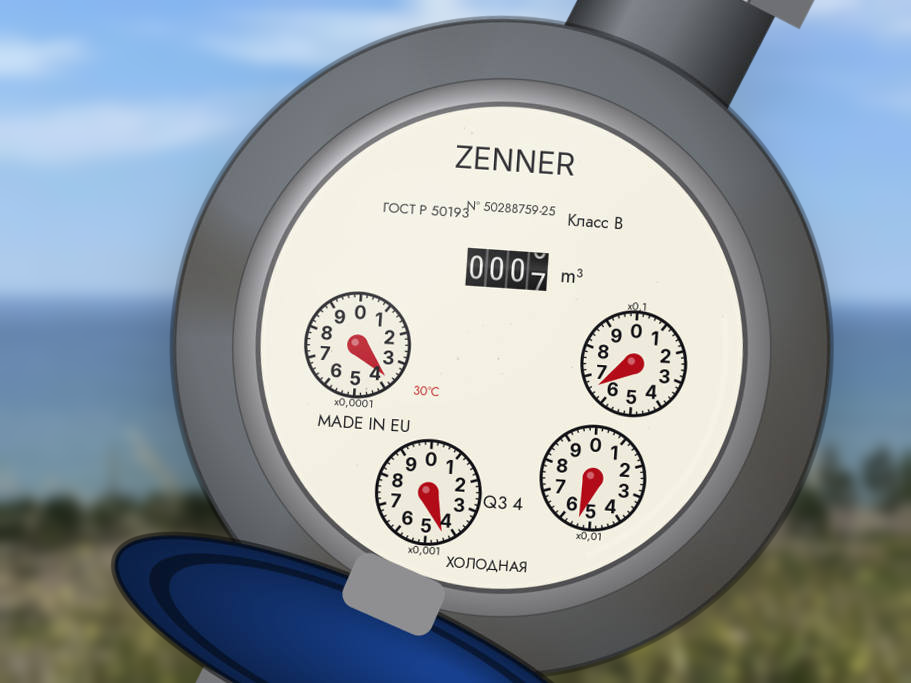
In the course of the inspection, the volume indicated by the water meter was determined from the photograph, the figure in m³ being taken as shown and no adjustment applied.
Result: 6.6543 m³
